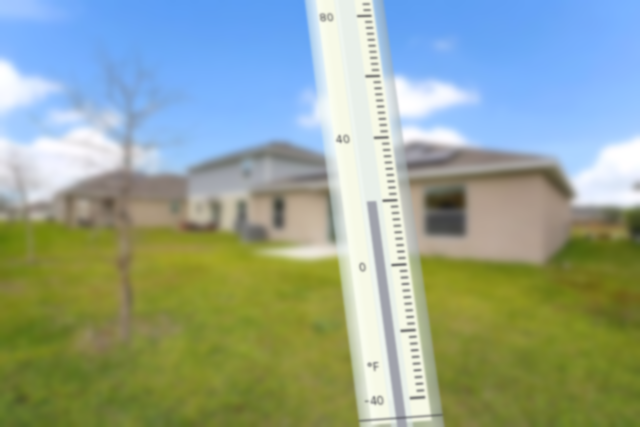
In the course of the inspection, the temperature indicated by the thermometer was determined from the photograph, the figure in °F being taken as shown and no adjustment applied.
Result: 20 °F
